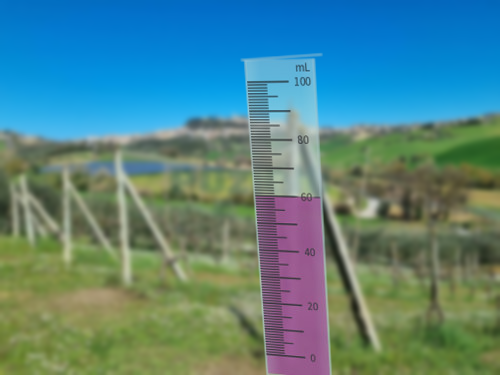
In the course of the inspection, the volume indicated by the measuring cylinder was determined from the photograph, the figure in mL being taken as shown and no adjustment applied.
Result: 60 mL
